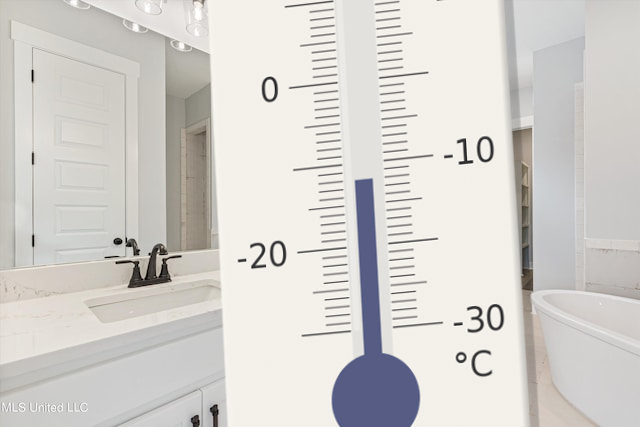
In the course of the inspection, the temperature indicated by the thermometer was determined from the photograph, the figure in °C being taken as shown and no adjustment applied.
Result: -12 °C
